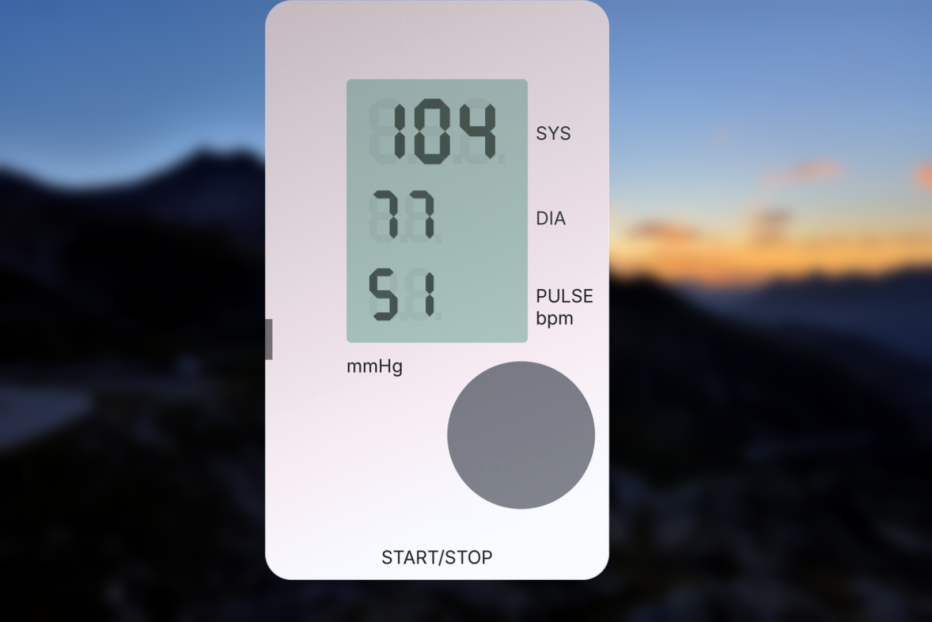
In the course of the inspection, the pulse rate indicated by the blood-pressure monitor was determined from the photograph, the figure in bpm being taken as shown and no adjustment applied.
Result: 51 bpm
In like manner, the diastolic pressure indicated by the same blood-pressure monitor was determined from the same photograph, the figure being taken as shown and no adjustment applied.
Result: 77 mmHg
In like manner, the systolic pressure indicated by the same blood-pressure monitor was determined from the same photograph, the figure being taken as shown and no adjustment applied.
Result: 104 mmHg
